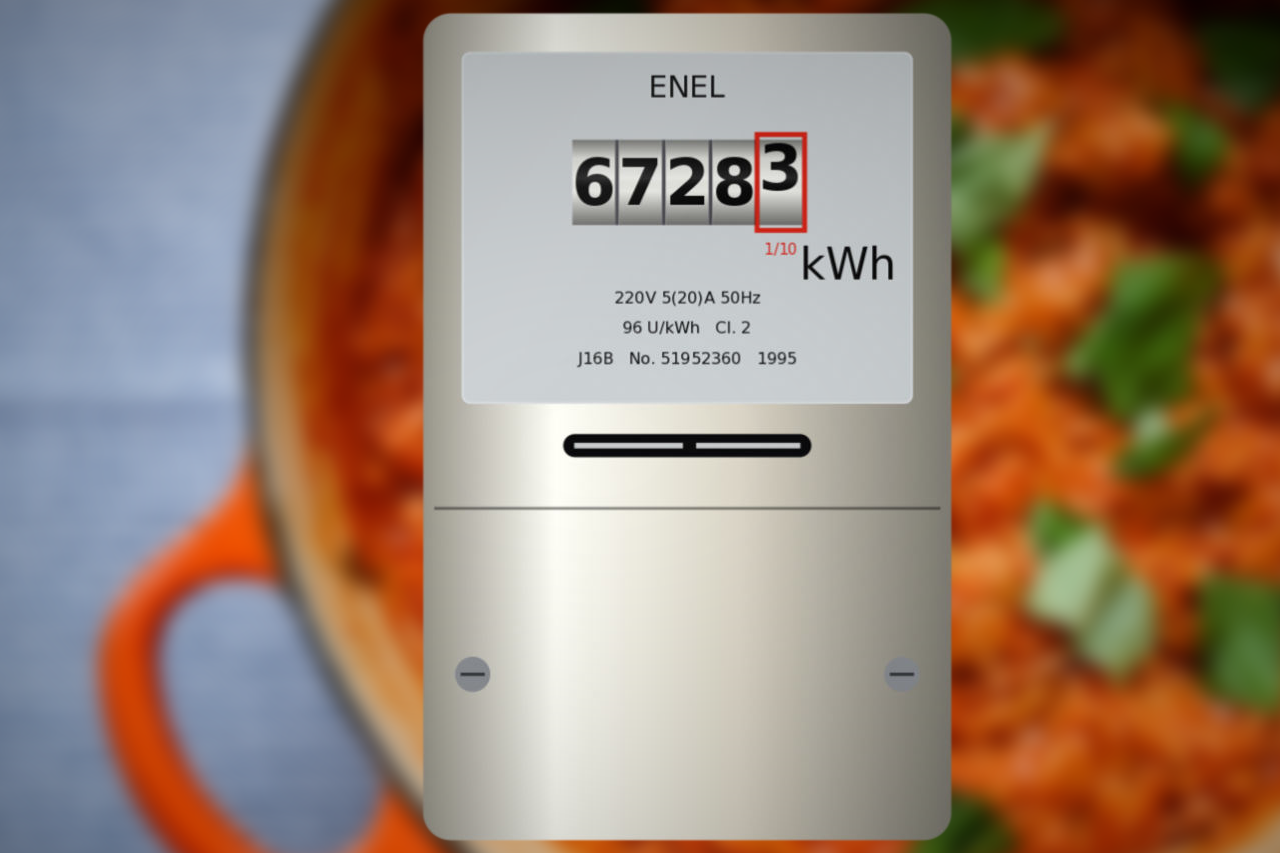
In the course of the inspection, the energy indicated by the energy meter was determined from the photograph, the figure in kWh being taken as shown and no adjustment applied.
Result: 6728.3 kWh
